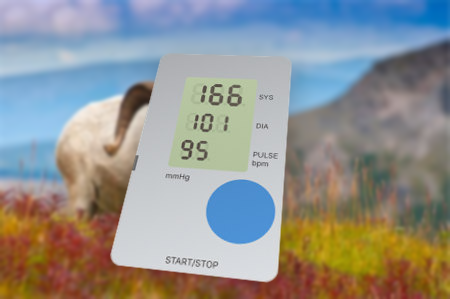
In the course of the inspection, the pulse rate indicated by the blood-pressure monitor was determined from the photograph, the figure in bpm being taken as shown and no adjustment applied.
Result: 95 bpm
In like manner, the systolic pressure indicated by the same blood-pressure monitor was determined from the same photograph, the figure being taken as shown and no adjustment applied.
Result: 166 mmHg
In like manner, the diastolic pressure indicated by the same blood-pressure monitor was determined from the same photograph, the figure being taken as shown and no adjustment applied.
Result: 101 mmHg
